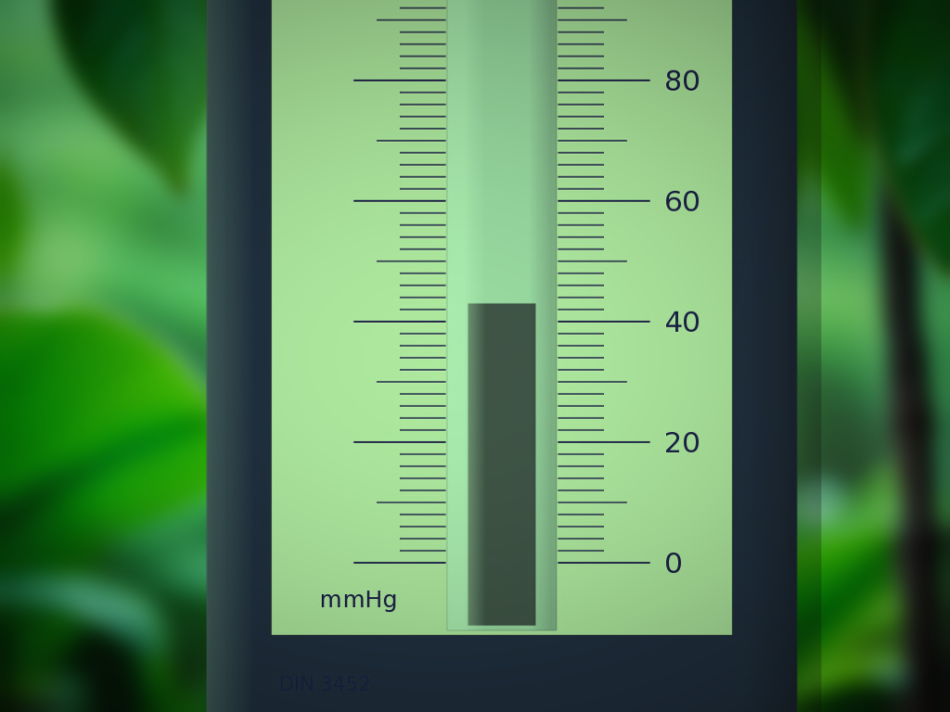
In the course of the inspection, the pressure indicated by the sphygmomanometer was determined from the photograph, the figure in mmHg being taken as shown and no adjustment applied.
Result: 43 mmHg
